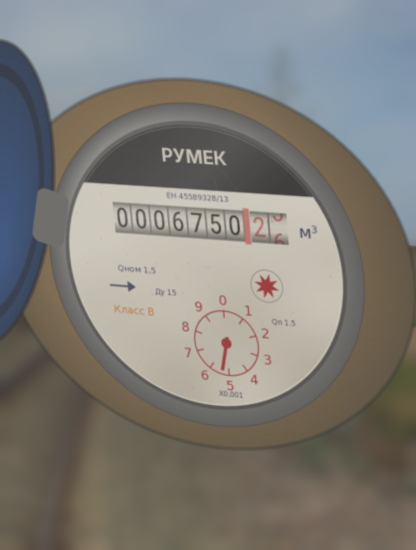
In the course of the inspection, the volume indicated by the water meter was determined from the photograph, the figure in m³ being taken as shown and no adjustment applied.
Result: 6750.255 m³
